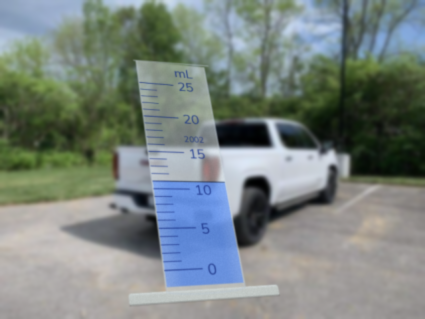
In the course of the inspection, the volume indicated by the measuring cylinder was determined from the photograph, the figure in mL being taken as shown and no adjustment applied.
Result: 11 mL
